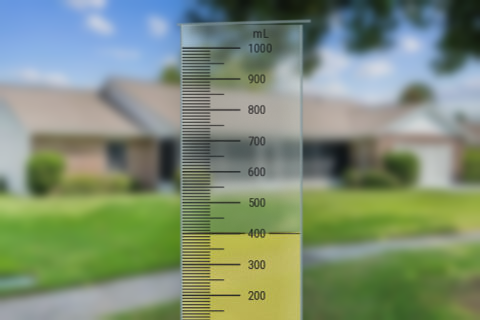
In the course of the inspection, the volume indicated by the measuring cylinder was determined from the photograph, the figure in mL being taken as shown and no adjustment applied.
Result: 400 mL
